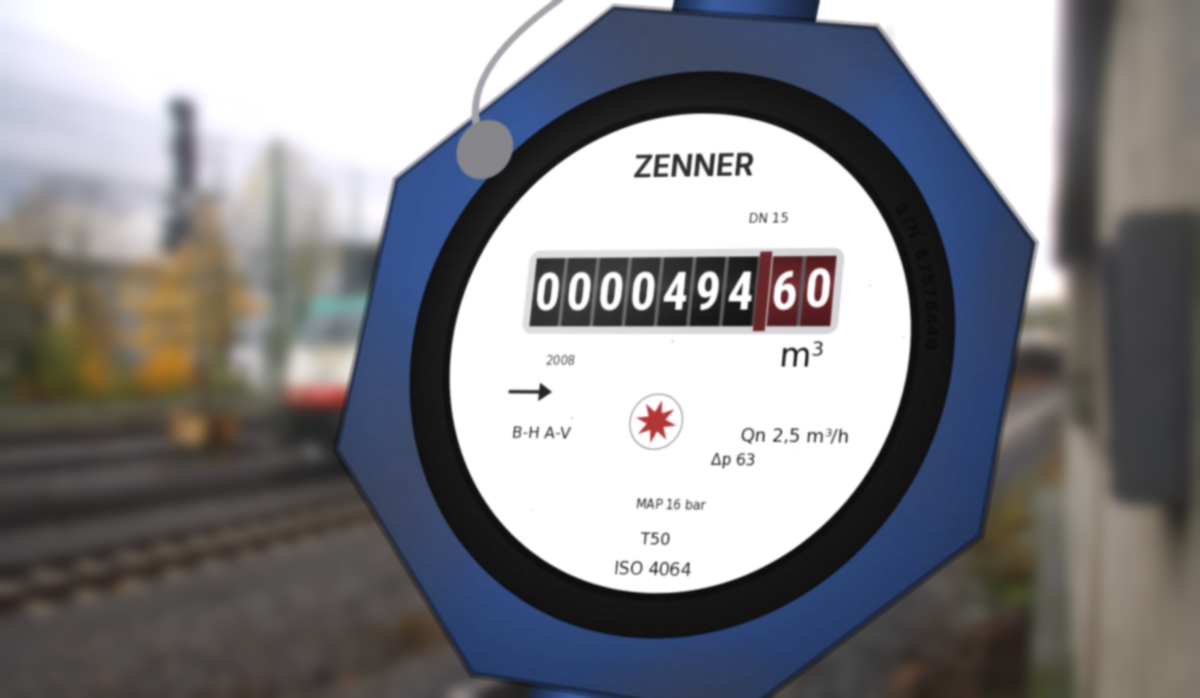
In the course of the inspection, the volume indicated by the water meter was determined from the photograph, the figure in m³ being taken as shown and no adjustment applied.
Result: 494.60 m³
